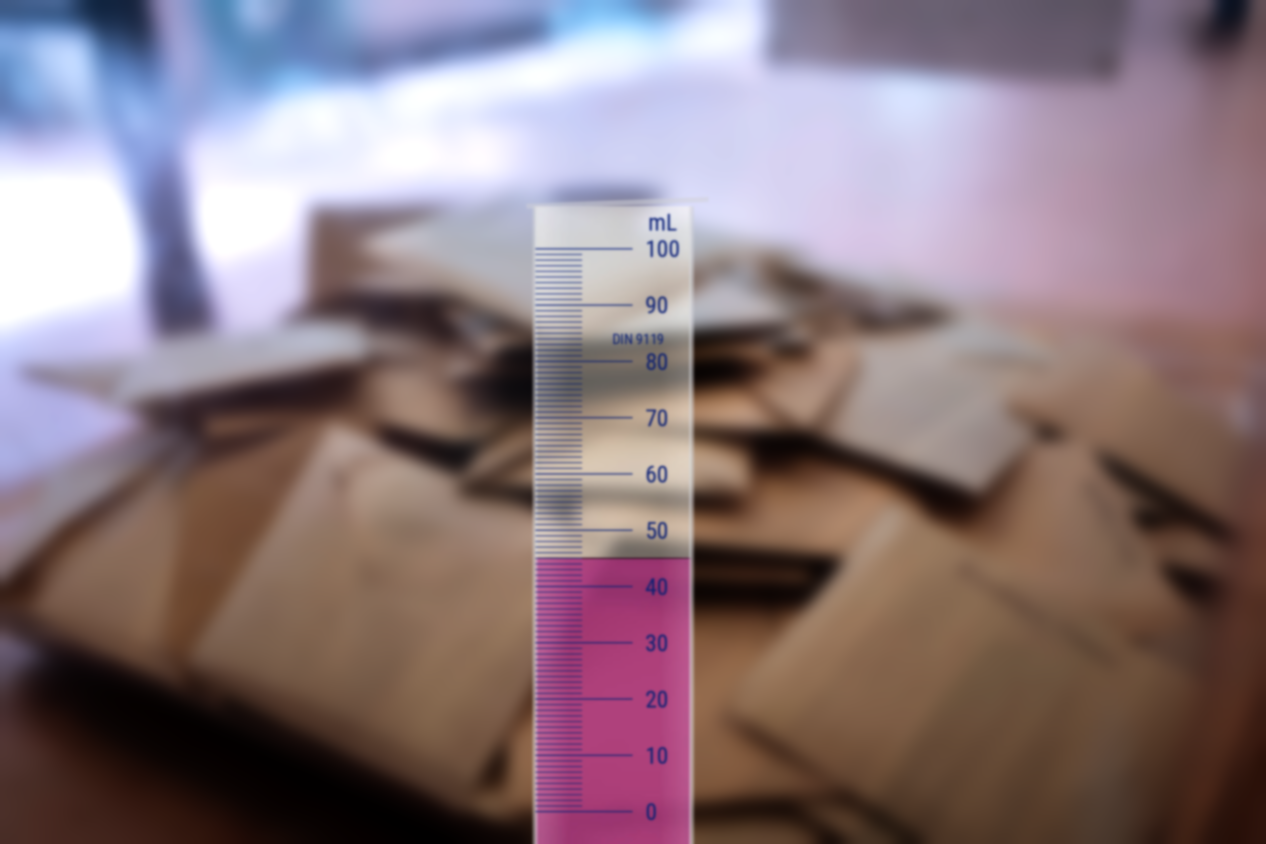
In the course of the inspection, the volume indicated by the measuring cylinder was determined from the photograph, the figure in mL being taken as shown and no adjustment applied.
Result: 45 mL
